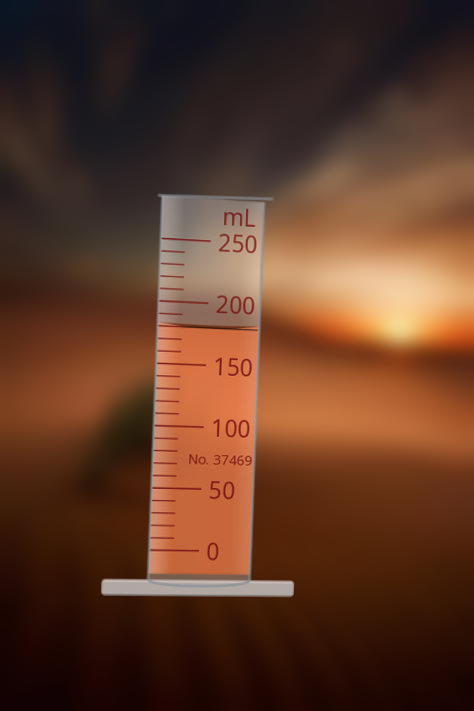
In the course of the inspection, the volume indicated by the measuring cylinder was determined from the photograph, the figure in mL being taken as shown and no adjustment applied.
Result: 180 mL
